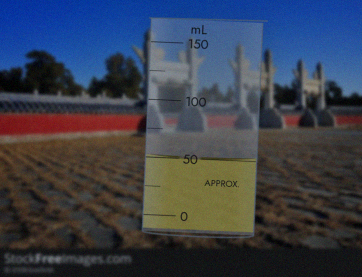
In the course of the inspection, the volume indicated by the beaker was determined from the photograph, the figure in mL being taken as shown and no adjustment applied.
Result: 50 mL
